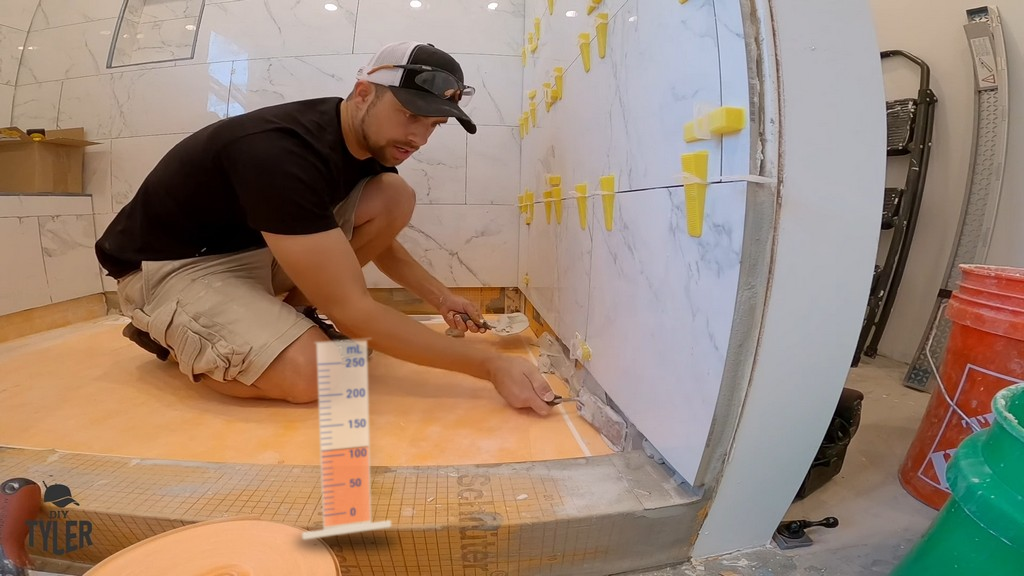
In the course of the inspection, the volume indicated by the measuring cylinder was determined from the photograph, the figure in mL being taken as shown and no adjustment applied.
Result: 110 mL
